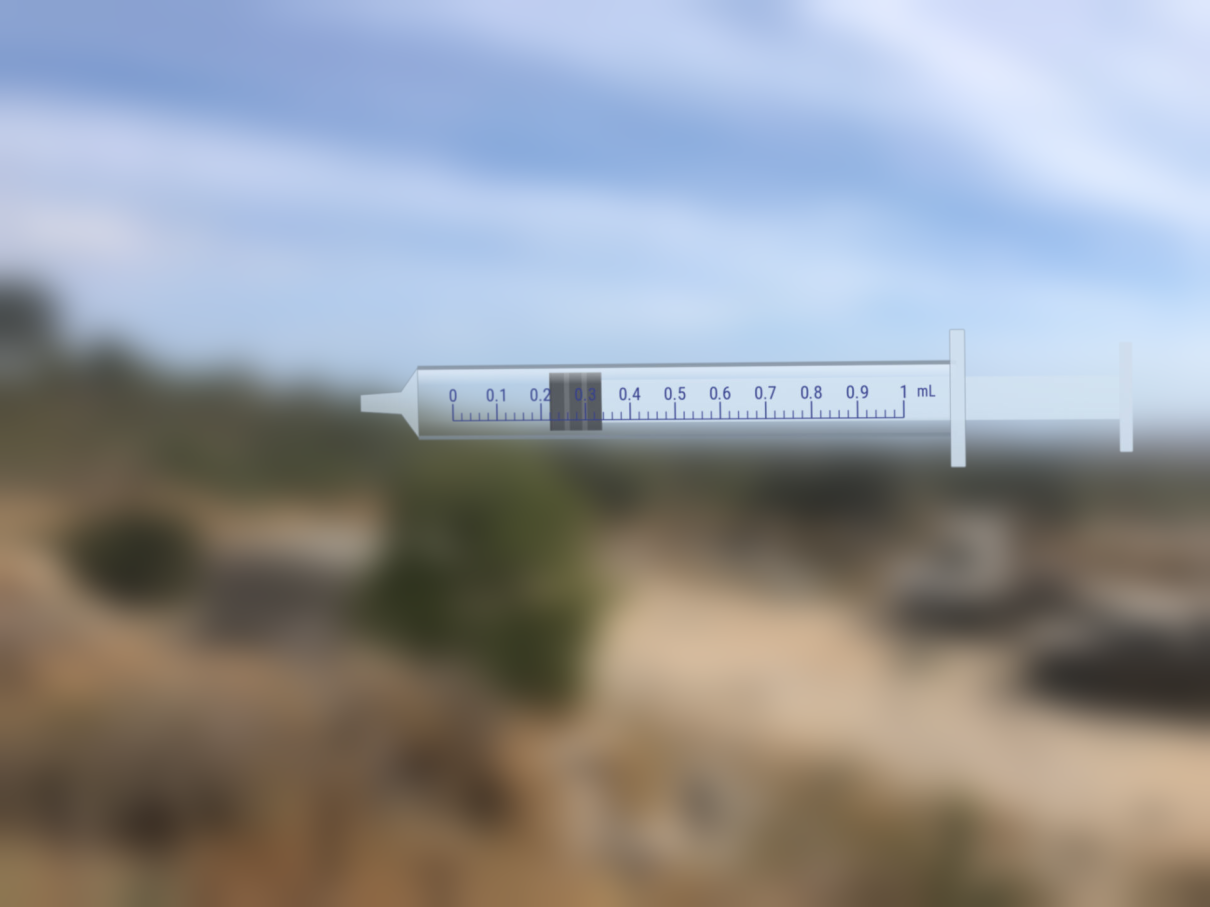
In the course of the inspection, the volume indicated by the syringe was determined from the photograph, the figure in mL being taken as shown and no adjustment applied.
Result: 0.22 mL
